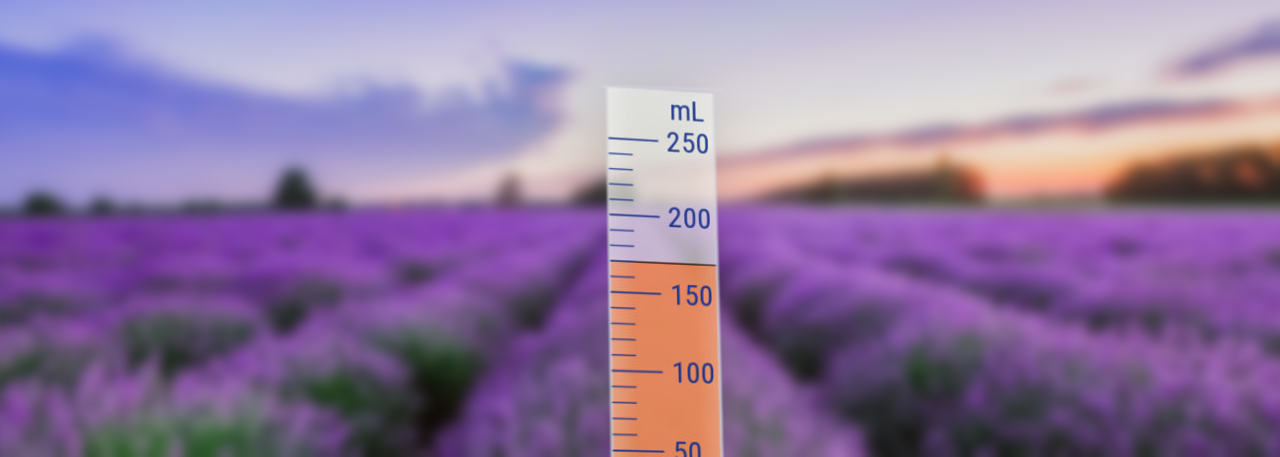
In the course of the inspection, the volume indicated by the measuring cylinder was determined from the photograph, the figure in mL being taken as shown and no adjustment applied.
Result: 170 mL
